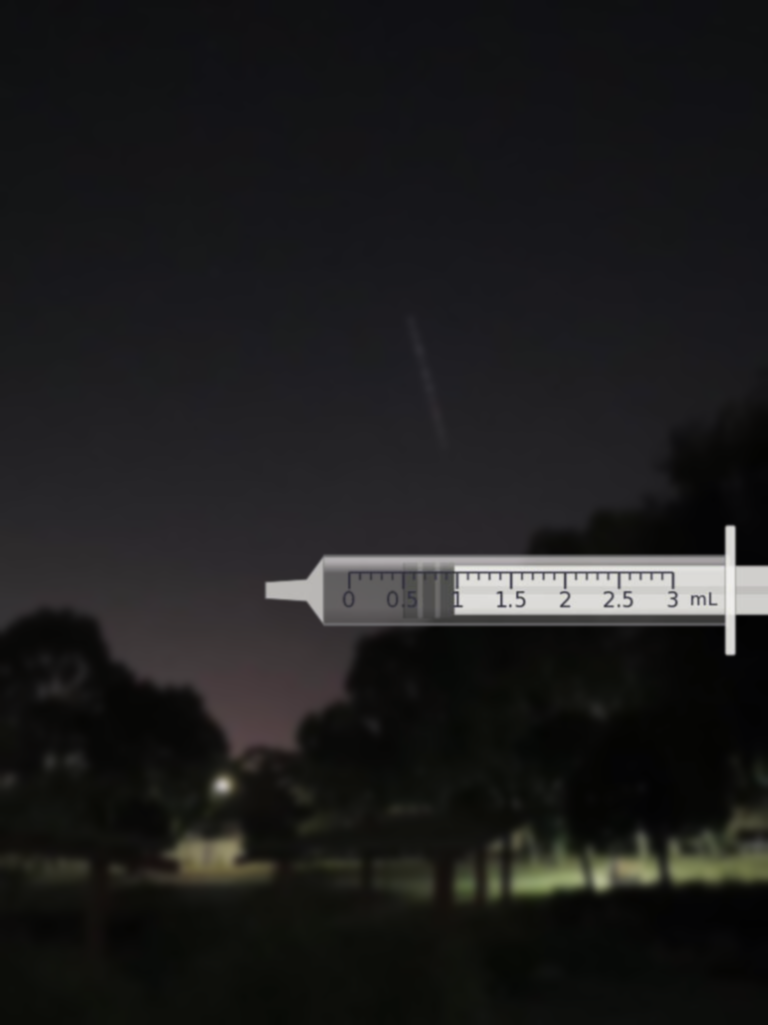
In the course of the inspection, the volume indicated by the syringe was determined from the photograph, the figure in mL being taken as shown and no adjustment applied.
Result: 0.5 mL
